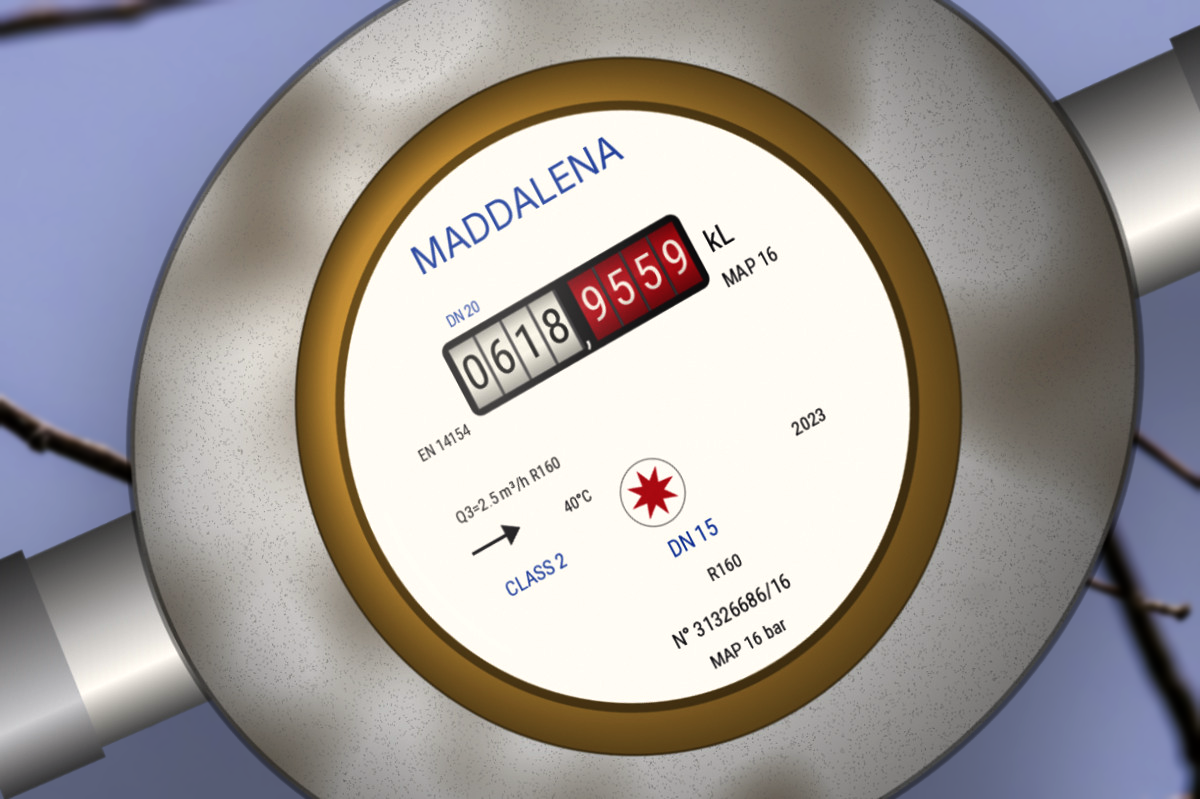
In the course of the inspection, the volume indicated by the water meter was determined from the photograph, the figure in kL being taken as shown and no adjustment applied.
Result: 618.9559 kL
